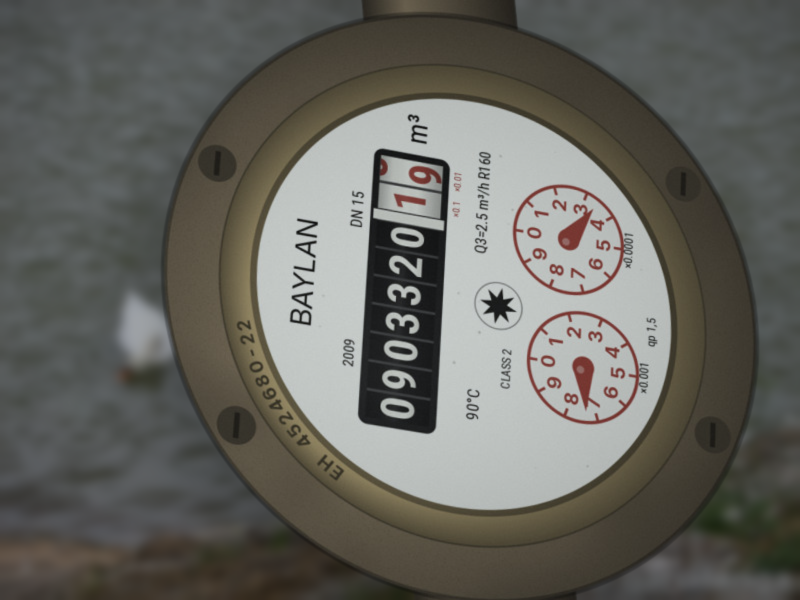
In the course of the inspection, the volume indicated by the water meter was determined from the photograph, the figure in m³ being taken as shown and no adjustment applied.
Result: 903320.1873 m³
